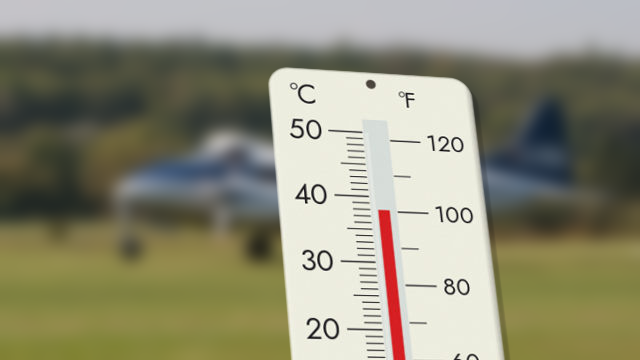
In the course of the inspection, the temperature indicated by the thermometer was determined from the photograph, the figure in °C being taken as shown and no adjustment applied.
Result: 38 °C
